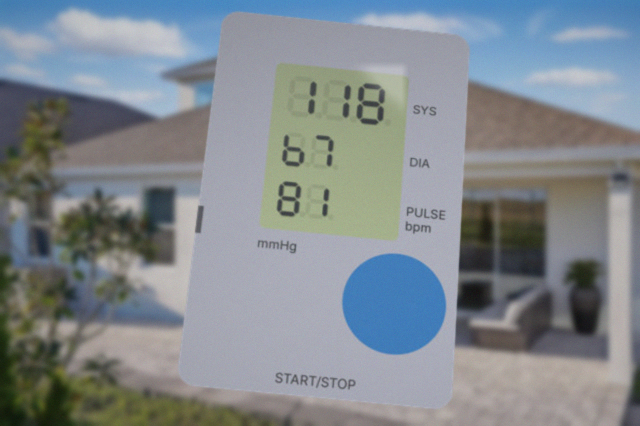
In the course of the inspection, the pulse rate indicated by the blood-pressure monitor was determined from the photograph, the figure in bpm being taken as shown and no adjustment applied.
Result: 81 bpm
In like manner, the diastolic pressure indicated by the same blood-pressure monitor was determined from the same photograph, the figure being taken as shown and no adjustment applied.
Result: 67 mmHg
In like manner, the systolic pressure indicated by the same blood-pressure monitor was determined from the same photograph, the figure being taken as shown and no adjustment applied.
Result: 118 mmHg
